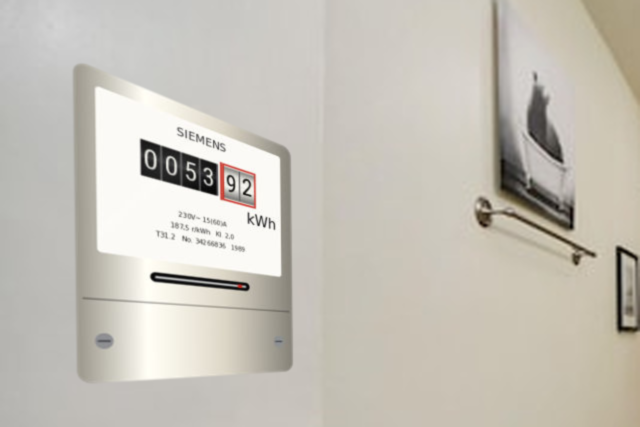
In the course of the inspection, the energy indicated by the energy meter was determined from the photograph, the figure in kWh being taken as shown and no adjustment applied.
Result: 53.92 kWh
